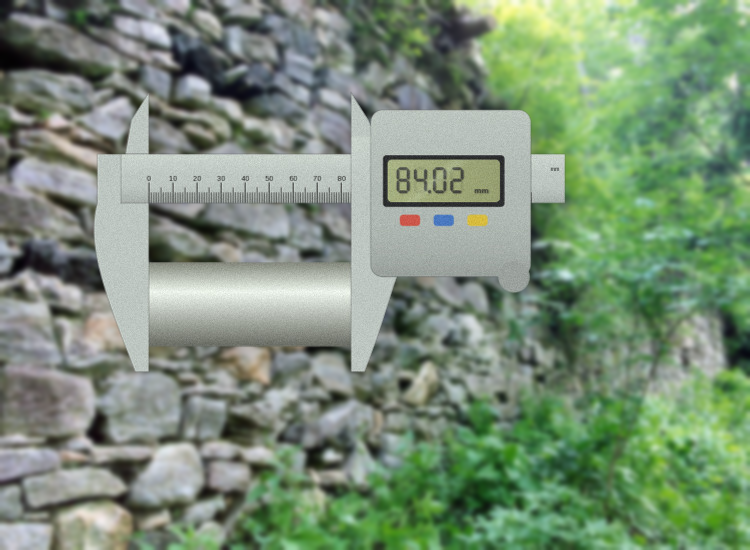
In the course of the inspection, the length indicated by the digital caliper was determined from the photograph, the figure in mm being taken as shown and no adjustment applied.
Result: 84.02 mm
